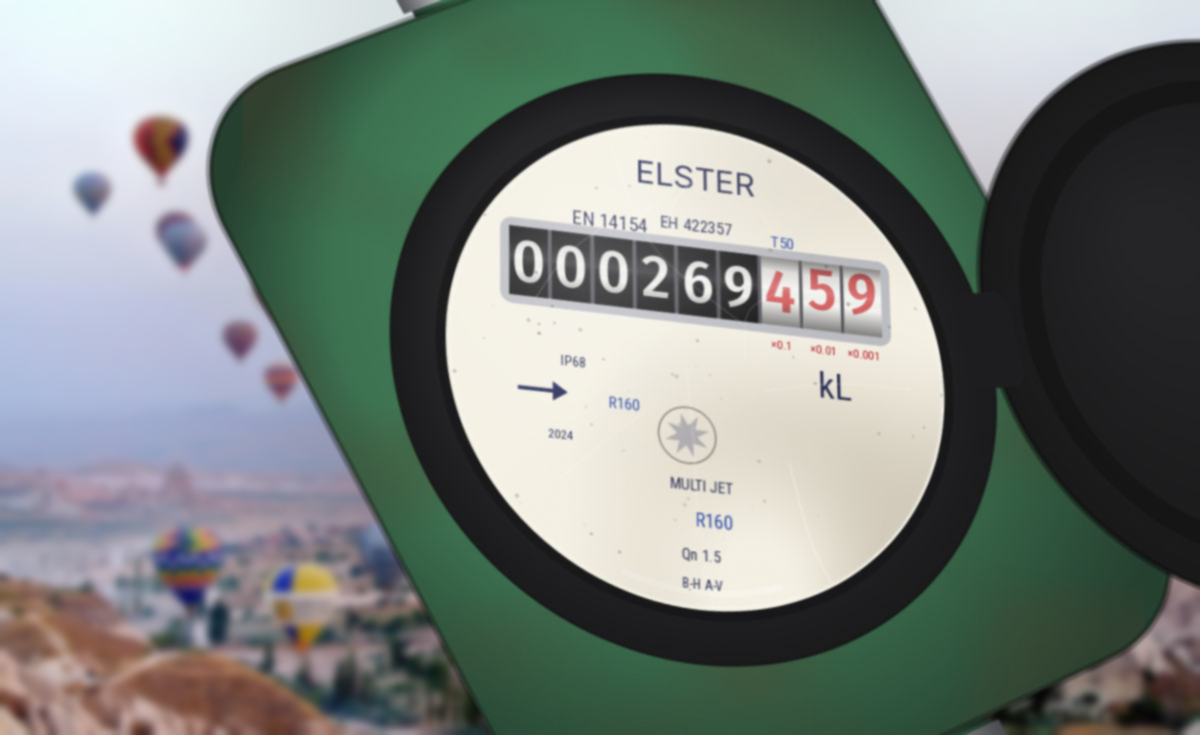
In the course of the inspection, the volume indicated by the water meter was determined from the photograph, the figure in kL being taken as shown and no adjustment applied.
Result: 269.459 kL
